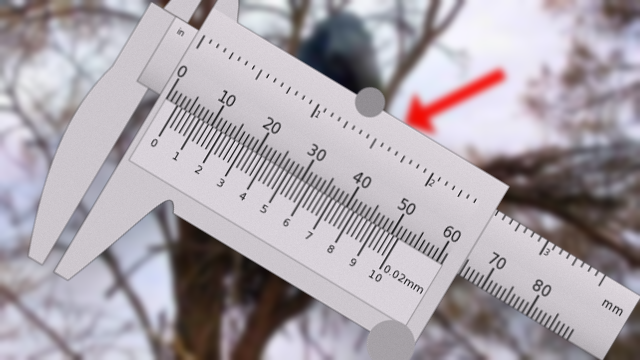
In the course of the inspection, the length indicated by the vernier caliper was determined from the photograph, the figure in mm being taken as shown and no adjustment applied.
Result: 2.5 mm
